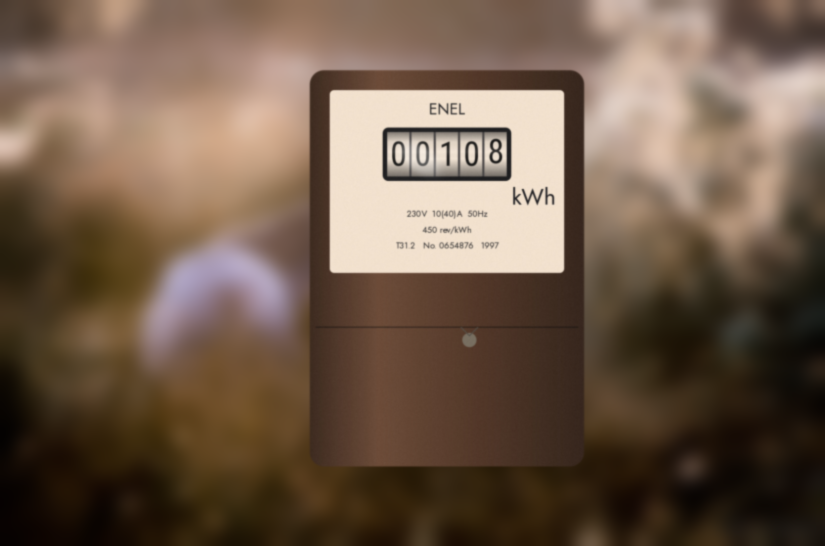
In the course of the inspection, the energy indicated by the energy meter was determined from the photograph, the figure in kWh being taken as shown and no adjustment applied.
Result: 108 kWh
